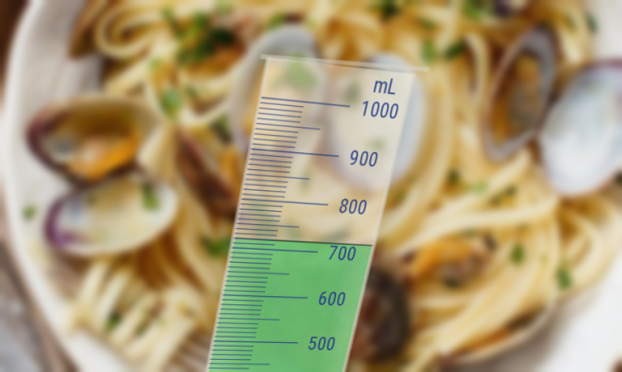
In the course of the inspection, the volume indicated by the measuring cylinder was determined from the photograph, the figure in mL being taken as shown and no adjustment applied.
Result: 720 mL
